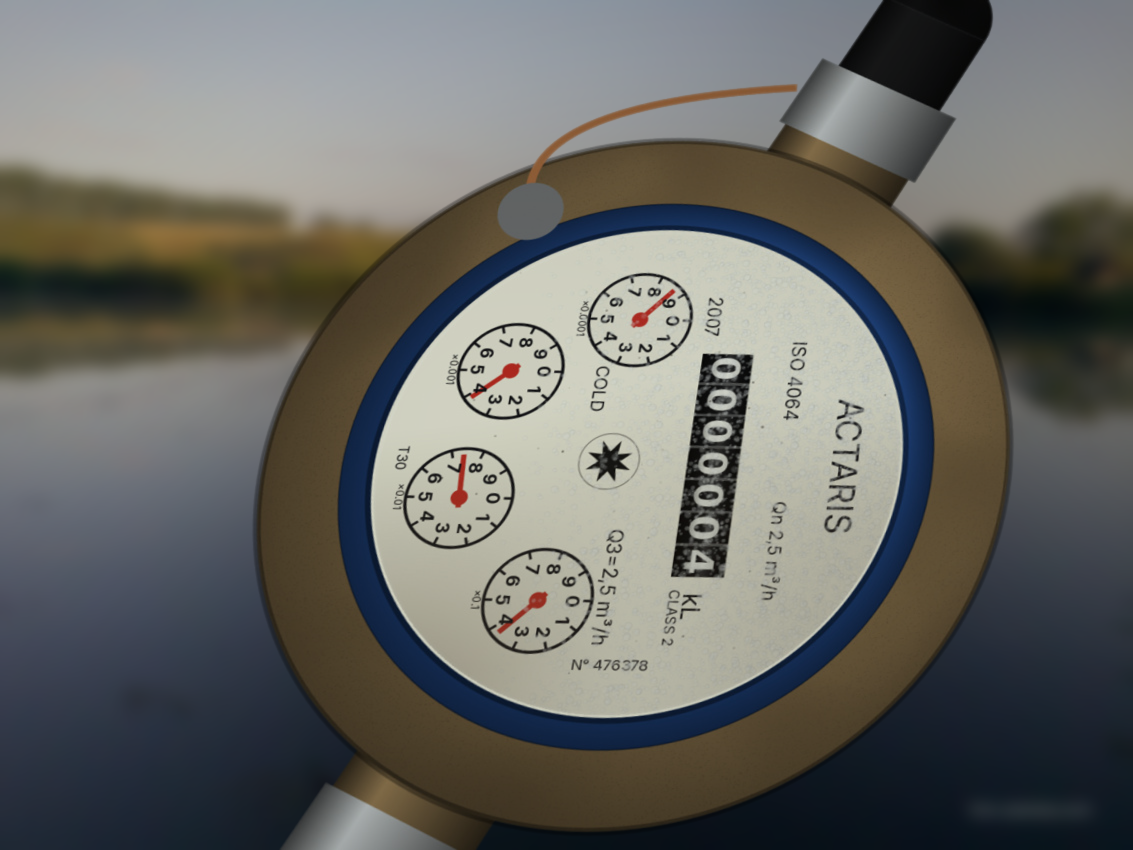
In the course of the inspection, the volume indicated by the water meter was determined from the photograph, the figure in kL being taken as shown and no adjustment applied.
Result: 4.3738 kL
